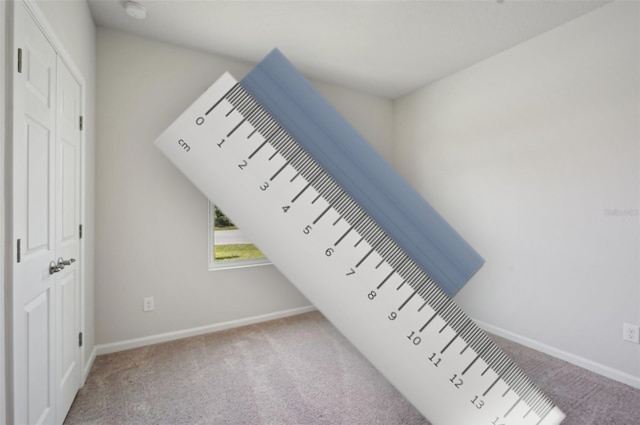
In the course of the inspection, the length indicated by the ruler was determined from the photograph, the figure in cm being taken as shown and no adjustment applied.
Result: 10 cm
